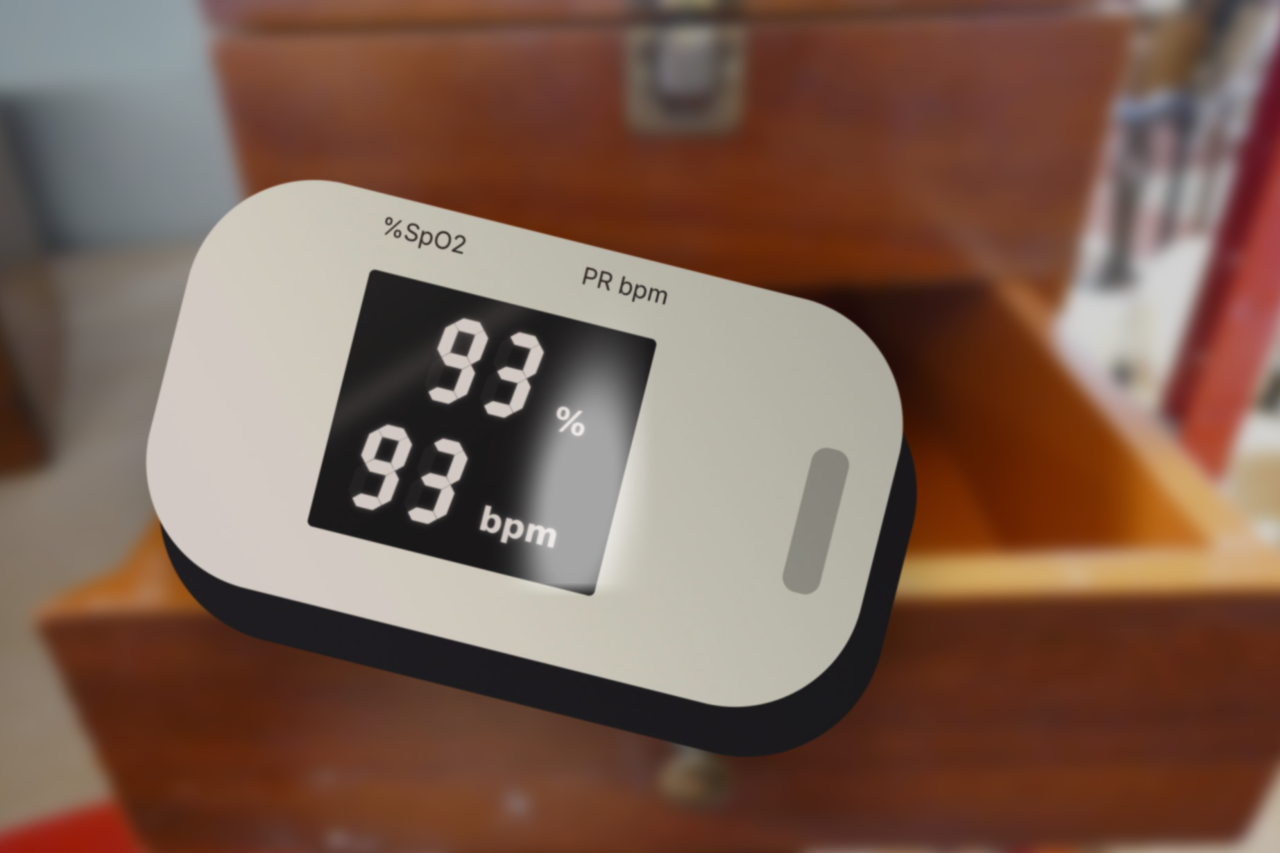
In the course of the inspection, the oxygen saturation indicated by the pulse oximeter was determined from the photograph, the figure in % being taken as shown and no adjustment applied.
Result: 93 %
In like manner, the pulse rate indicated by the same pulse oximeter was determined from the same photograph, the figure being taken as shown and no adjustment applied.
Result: 93 bpm
